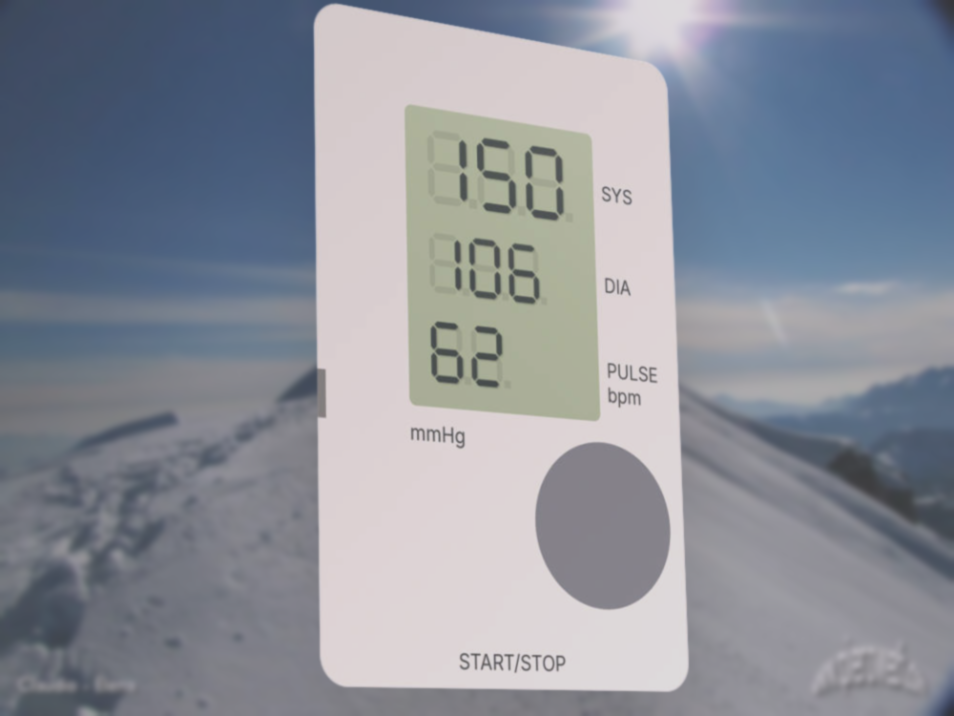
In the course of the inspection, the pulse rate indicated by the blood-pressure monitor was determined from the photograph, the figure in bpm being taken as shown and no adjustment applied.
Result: 62 bpm
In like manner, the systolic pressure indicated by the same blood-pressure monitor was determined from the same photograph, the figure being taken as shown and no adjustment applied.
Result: 150 mmHg
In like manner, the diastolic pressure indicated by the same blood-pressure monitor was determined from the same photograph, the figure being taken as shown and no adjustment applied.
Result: 106 mmHg
